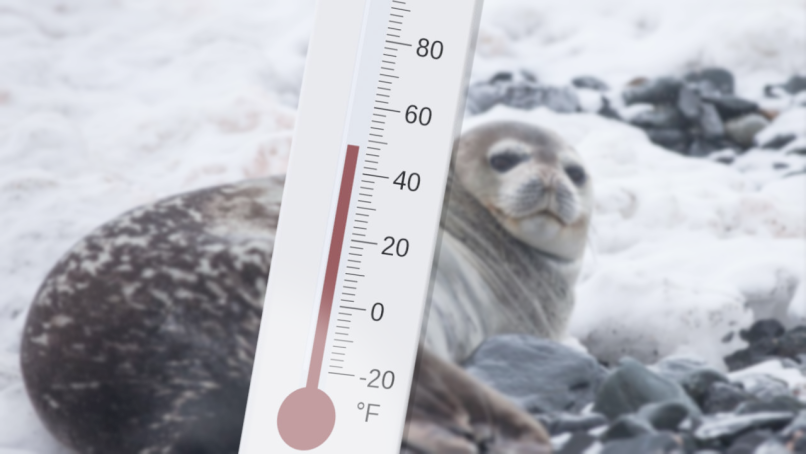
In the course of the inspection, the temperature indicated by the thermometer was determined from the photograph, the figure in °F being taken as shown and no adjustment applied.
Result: 48 °F
